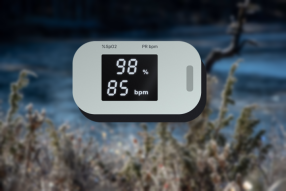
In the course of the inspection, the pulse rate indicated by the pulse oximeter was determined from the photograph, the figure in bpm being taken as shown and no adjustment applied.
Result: 85 bpm
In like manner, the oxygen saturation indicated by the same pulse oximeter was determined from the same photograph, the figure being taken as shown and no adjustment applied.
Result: 98 %
